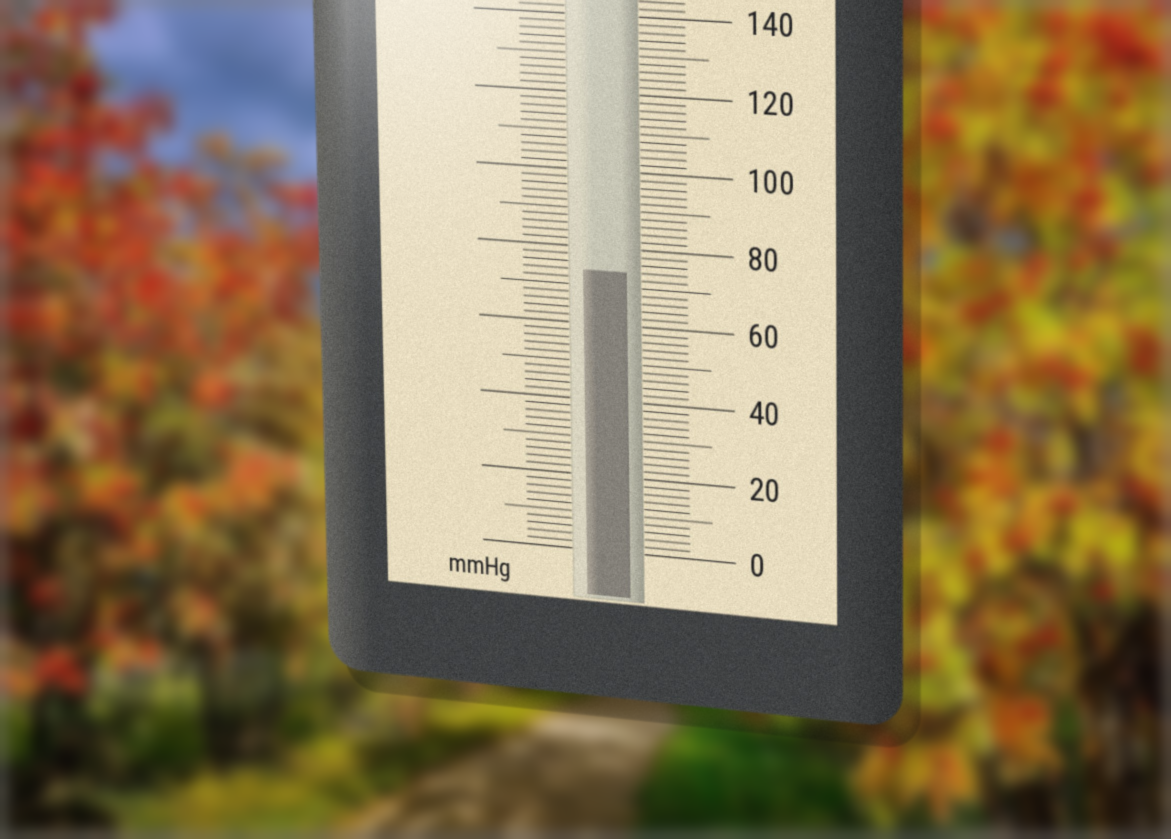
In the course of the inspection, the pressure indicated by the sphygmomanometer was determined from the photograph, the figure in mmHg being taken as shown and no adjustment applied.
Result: 74 mmHg
